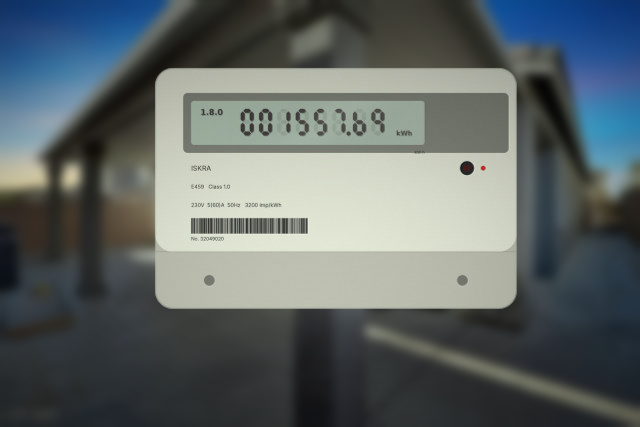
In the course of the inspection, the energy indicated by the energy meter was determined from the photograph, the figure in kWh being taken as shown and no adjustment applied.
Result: 1557.69 kWh
